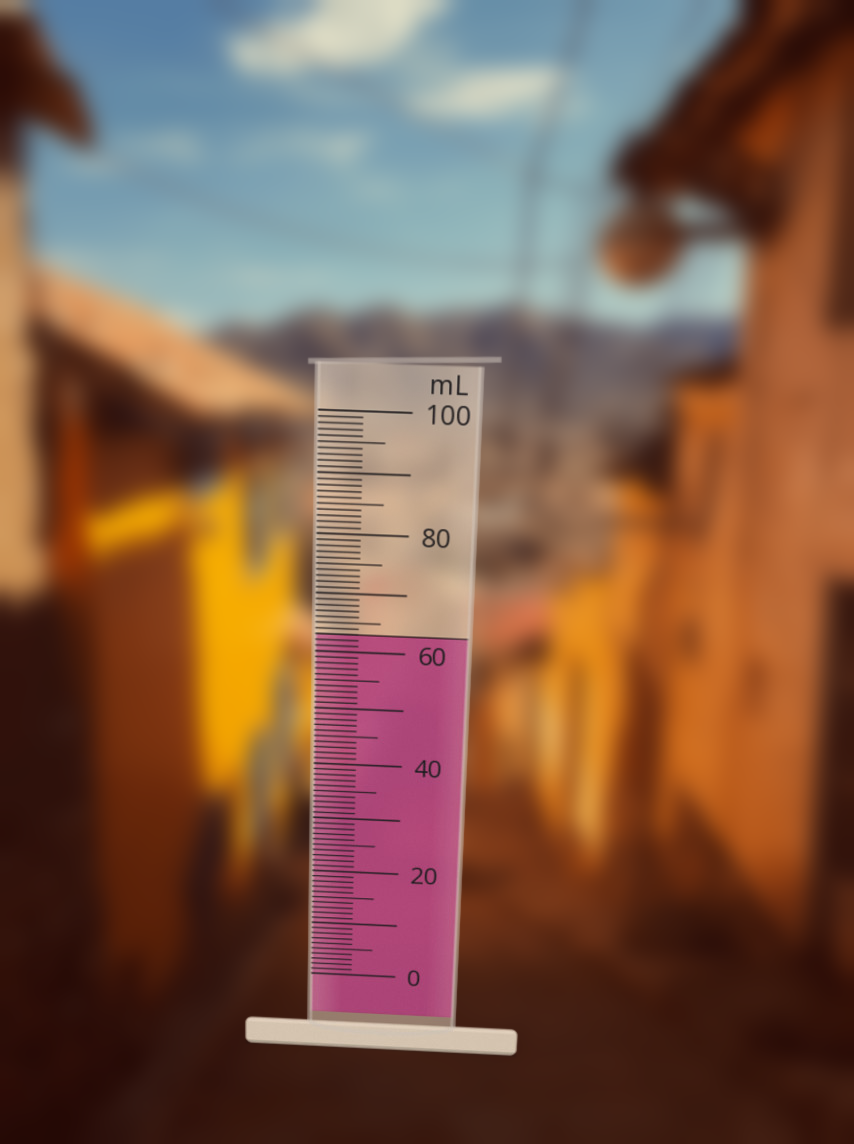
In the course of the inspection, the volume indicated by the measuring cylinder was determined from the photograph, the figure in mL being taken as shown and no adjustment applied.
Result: 63 mL
